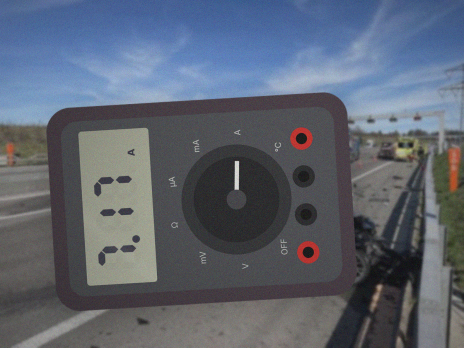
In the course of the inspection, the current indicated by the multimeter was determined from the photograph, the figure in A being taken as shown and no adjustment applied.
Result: 7.17 A
